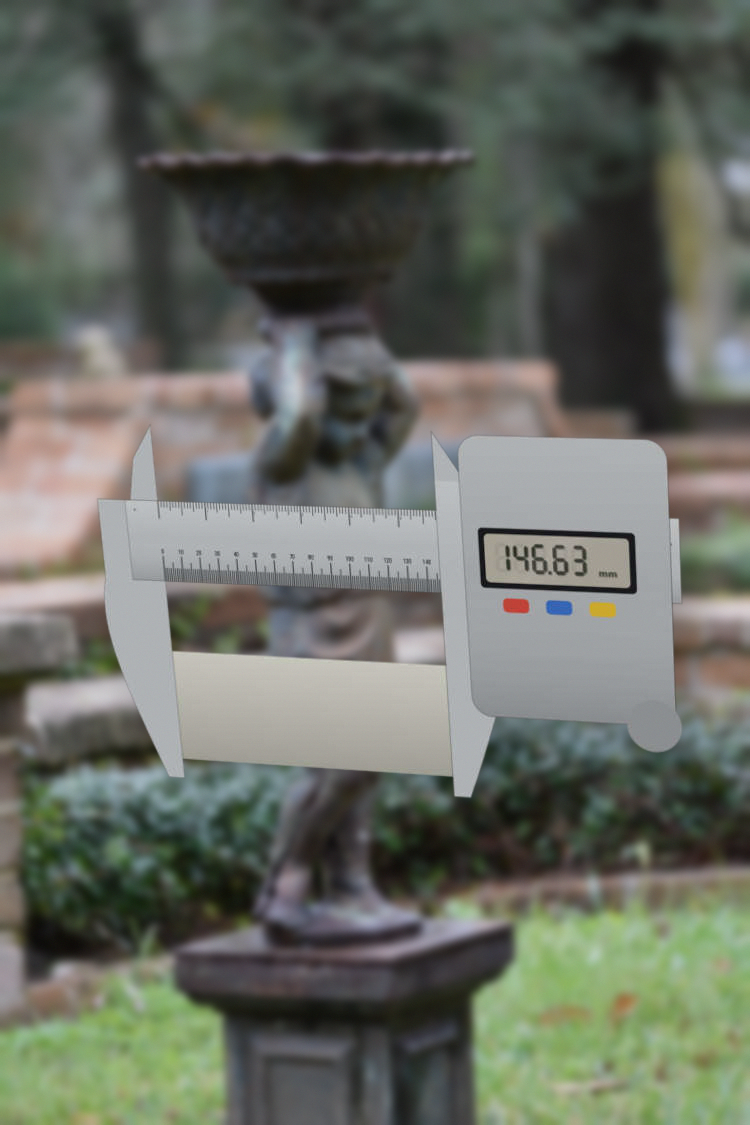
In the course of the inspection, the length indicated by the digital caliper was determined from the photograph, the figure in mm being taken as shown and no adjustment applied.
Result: 146.63 mm
